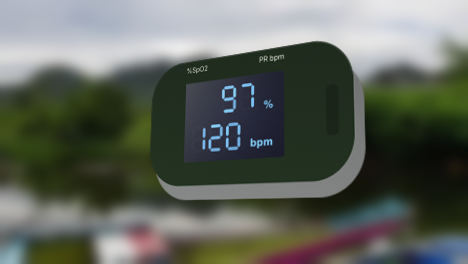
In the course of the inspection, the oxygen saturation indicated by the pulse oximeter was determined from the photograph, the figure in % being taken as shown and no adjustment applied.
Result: 97 %
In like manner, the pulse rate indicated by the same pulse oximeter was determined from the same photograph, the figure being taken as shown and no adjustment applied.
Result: 120 bpm
